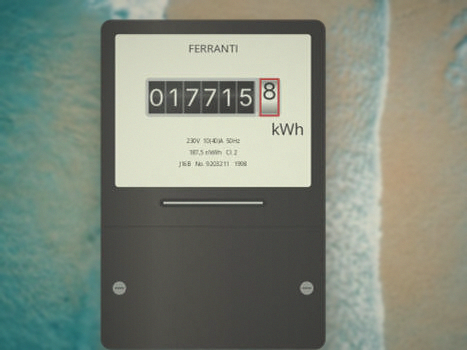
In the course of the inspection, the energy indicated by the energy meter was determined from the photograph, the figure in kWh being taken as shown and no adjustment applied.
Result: 17715.8 kWh
